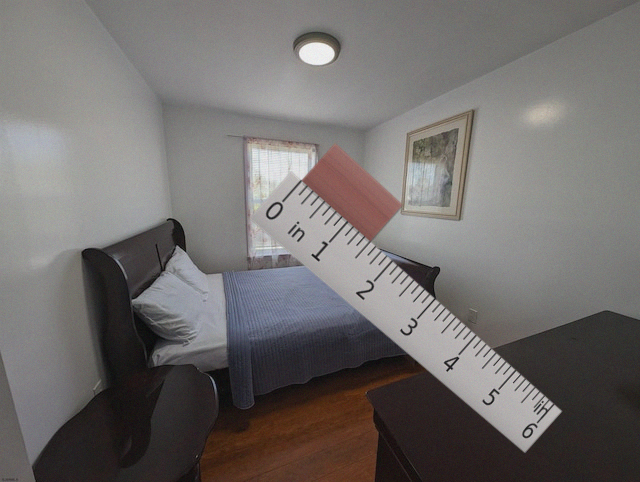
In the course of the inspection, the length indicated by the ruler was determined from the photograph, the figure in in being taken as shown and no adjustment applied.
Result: 1.5 in
